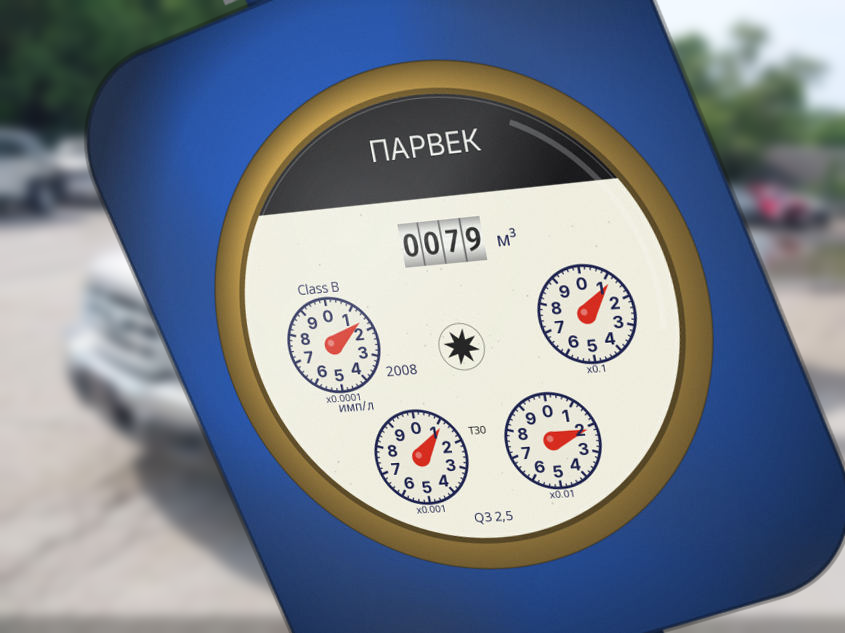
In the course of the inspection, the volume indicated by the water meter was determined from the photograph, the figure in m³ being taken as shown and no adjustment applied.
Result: 79.1211 m³
